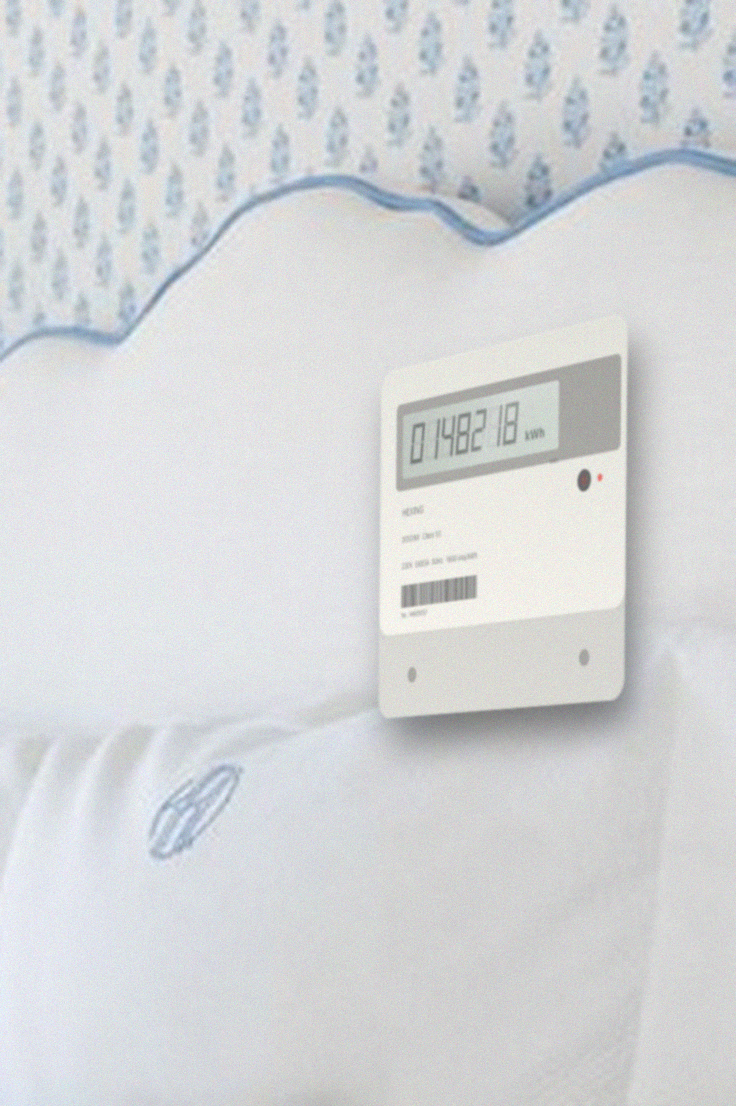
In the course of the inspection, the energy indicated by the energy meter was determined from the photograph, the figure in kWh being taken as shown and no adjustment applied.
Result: 148218 kWh
